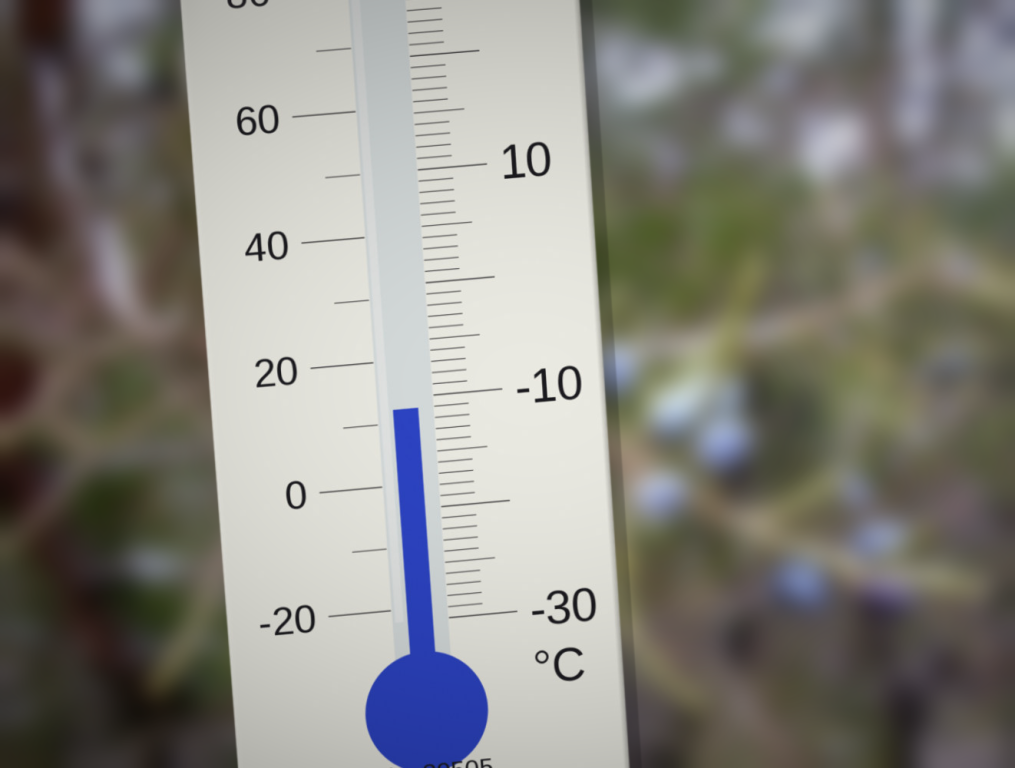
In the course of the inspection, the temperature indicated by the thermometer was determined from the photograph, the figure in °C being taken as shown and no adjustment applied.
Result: -11 °C
